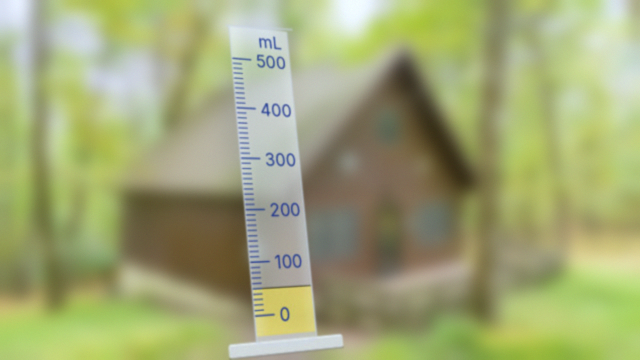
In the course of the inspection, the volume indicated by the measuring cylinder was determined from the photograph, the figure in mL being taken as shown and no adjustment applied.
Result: 50 mL
